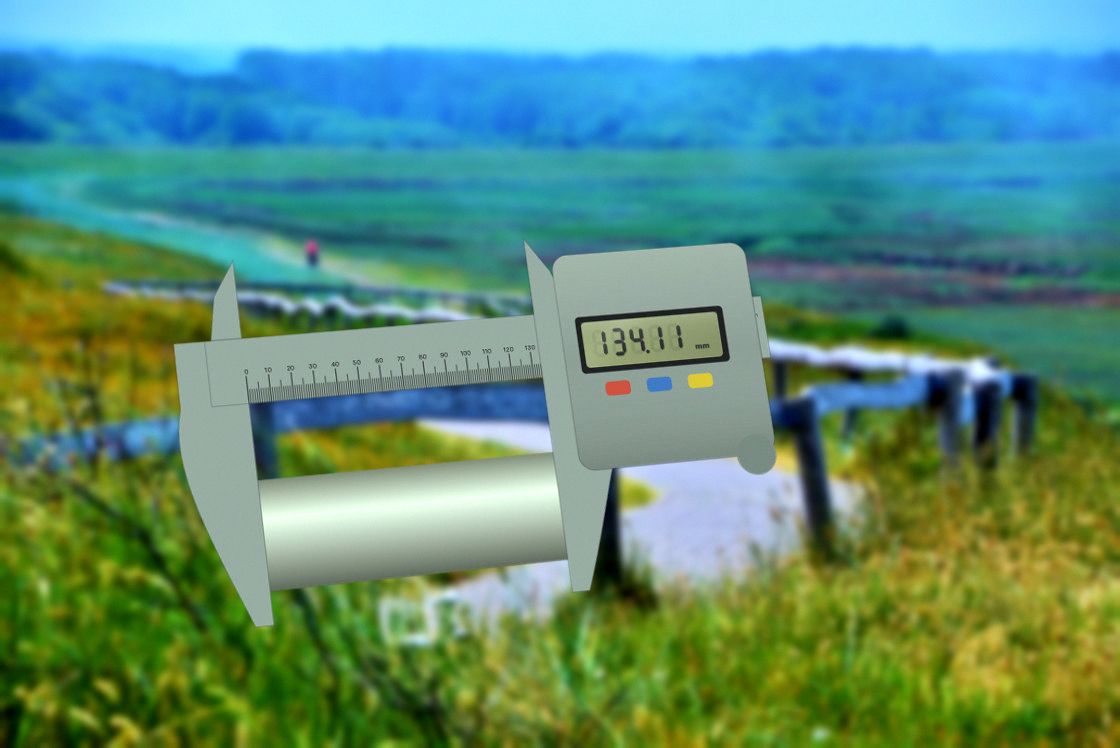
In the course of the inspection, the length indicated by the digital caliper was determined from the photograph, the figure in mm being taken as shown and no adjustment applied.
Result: 134.11 mm
